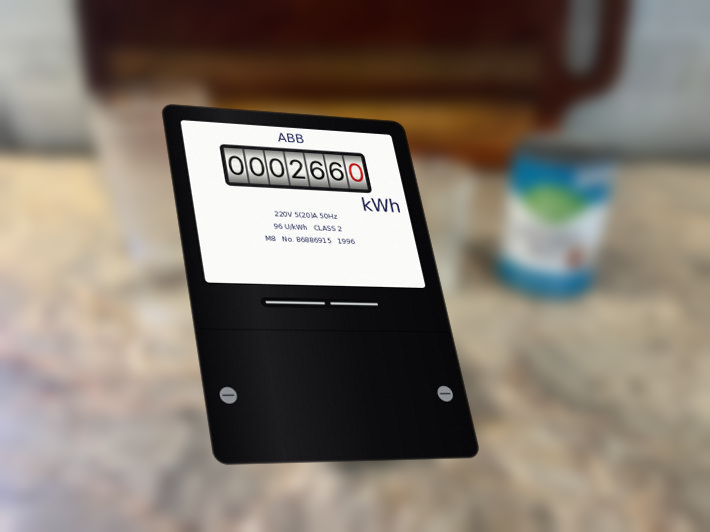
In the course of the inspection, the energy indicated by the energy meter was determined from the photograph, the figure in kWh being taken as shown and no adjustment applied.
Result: 266.0 kWh
